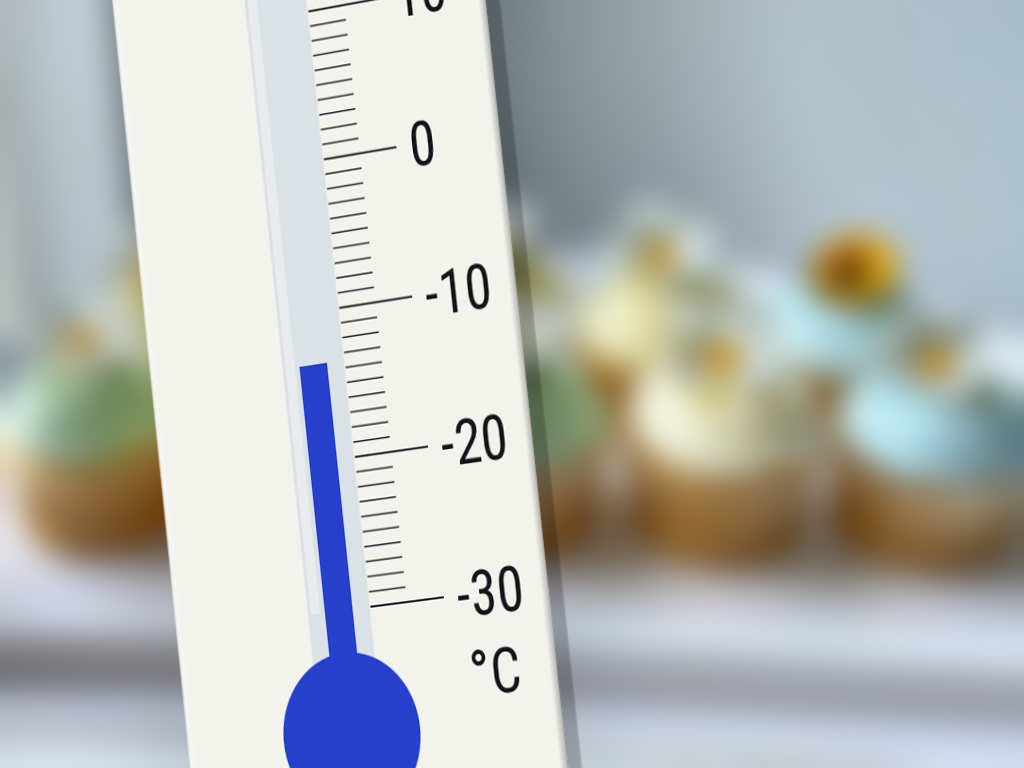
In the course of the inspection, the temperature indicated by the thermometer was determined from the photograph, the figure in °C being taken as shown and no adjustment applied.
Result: -13.5 °C
